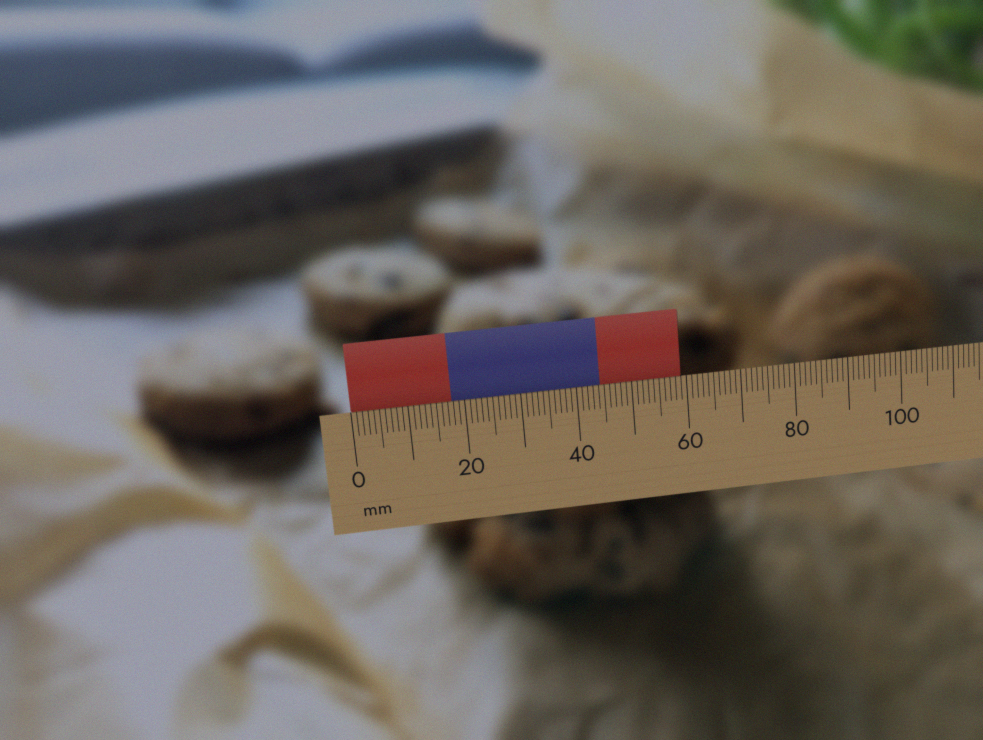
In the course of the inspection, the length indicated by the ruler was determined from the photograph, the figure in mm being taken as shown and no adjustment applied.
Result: 59 mm
